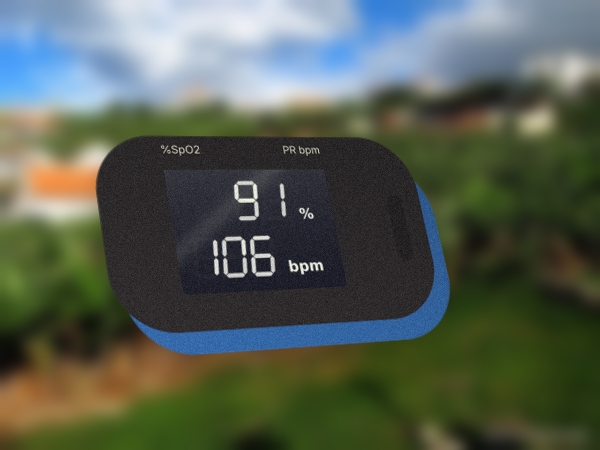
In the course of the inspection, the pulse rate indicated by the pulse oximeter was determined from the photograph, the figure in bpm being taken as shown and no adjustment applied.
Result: 106 bpm
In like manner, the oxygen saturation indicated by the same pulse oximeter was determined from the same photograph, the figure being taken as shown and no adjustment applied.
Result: 91 %
